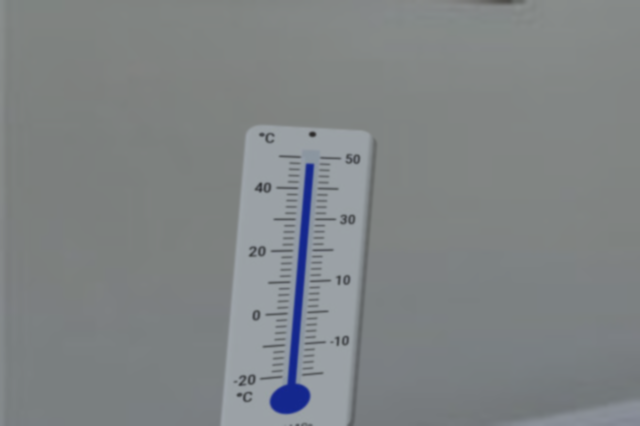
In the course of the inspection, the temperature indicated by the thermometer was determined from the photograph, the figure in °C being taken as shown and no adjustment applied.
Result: 48 °C
